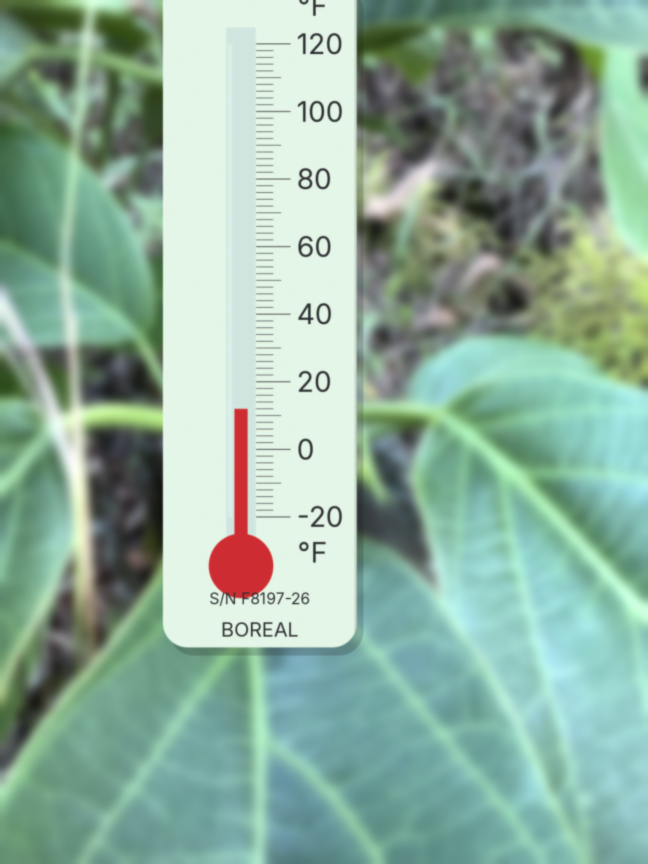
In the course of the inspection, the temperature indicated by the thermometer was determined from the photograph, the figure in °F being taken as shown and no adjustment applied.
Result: 12 °F
